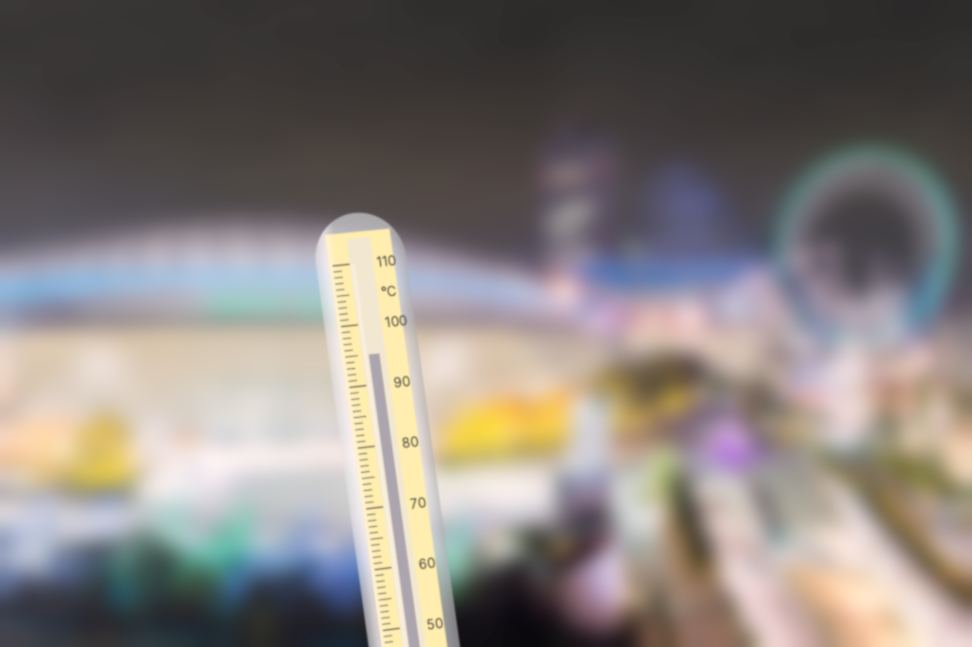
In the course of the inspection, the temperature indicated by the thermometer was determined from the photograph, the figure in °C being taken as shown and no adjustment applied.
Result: 95 °C
